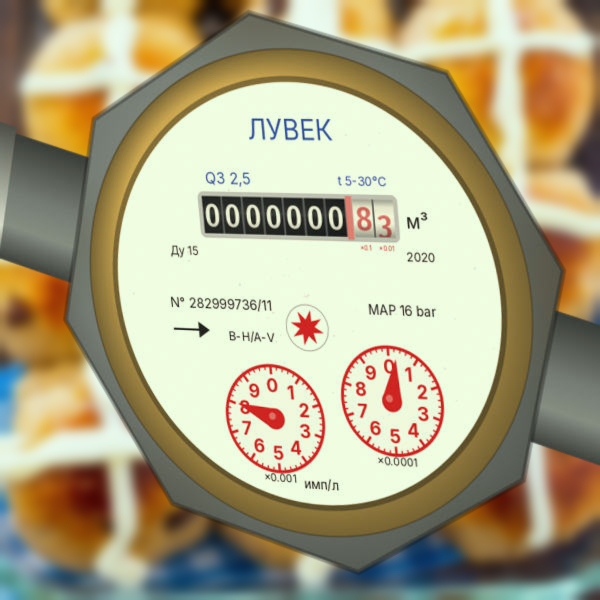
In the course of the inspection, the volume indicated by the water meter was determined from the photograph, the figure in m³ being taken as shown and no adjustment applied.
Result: 0.8280 m³
